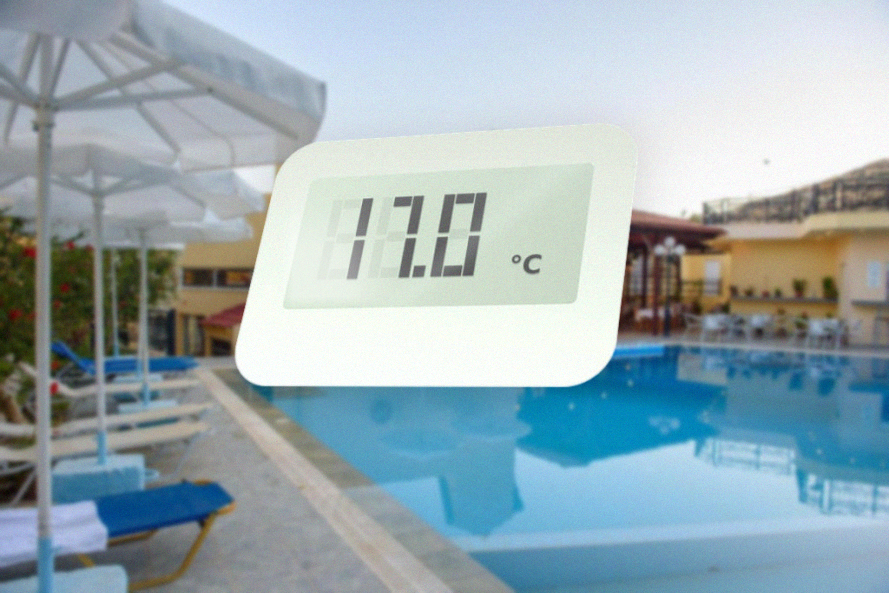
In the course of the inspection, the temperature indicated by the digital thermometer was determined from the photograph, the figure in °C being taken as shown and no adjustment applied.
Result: 17.0 °C
